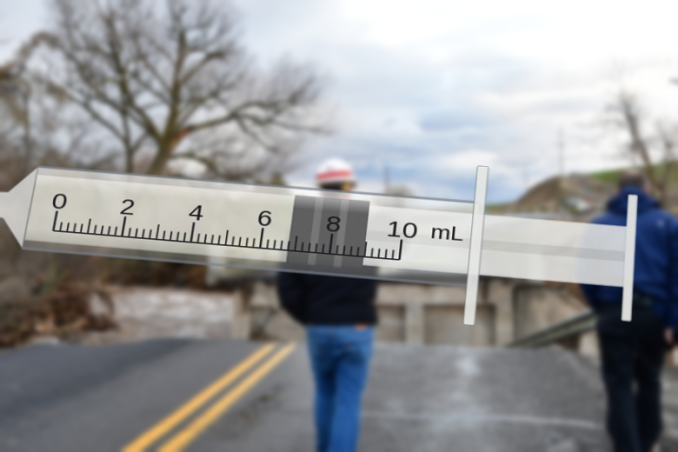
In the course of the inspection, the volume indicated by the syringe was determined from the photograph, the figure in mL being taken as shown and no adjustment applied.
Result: 6.8 mL
